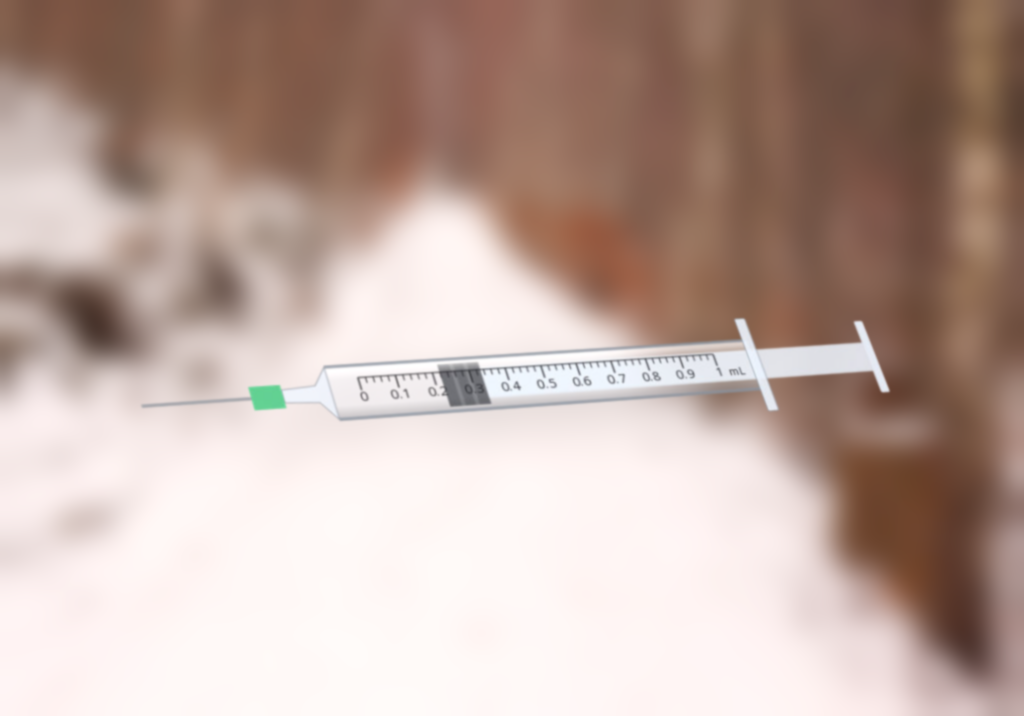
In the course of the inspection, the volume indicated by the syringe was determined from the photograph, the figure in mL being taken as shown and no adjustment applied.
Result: 0.22 mL
